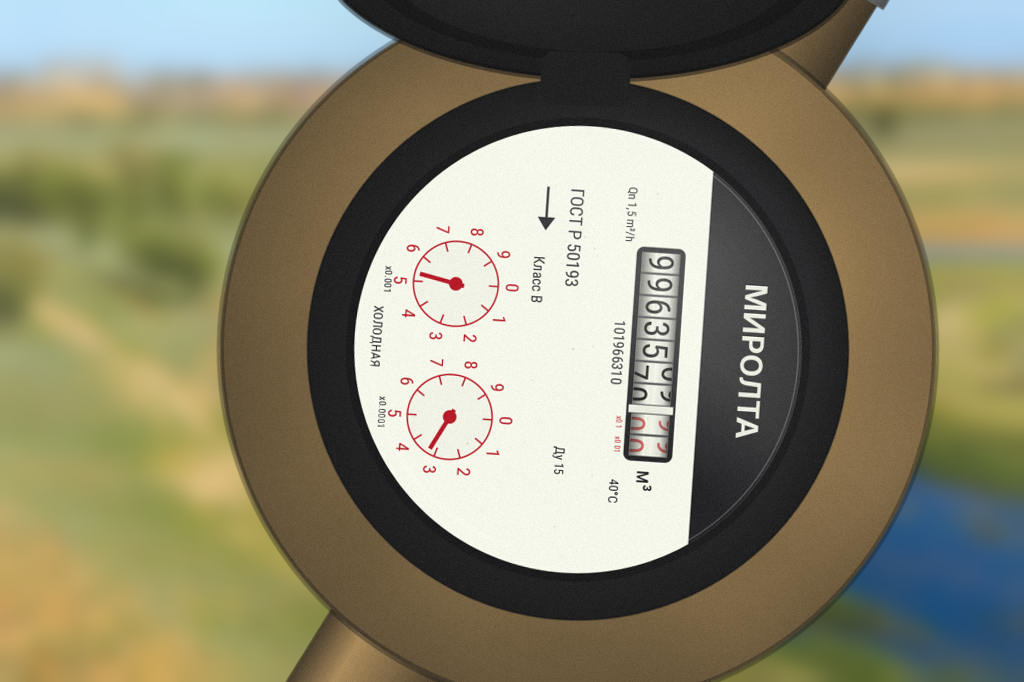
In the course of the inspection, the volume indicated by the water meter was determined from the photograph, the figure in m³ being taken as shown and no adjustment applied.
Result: 9963569.9953 m³
